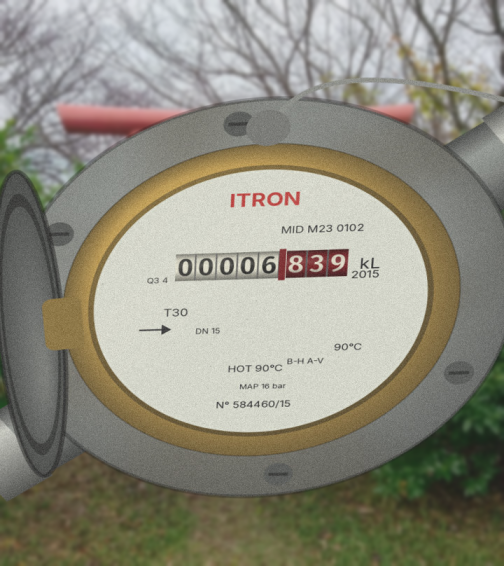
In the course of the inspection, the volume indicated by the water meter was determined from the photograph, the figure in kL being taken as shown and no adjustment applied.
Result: 6.839 kL
